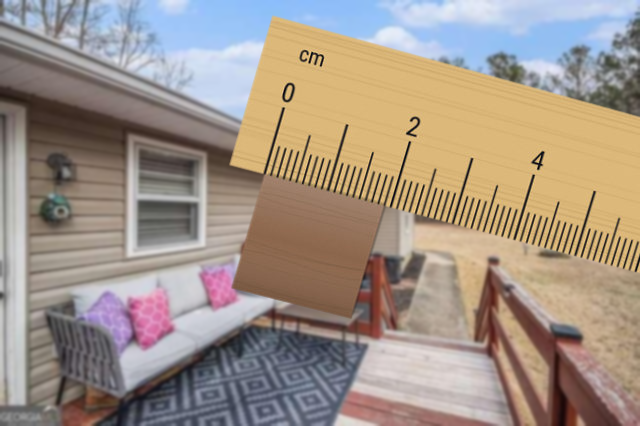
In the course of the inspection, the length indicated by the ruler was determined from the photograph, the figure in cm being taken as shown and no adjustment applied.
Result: 1.9 cm
